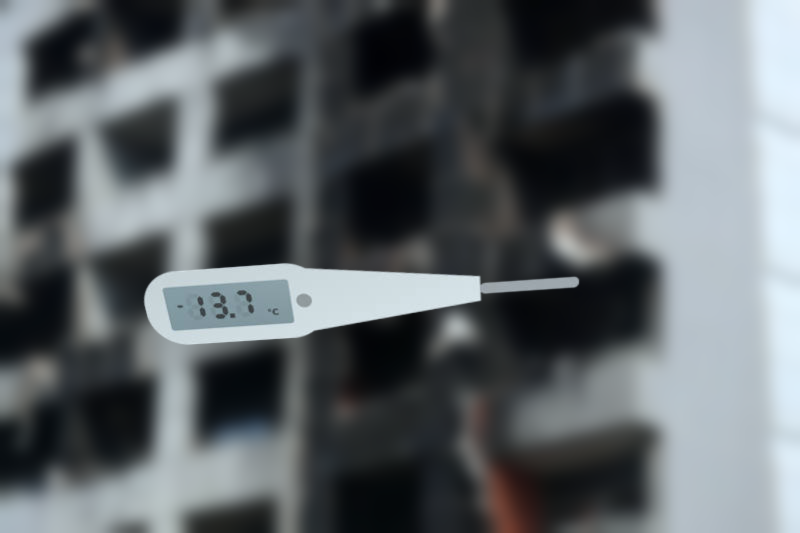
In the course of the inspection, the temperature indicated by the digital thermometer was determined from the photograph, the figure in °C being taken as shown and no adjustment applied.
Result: -13.7 °C
